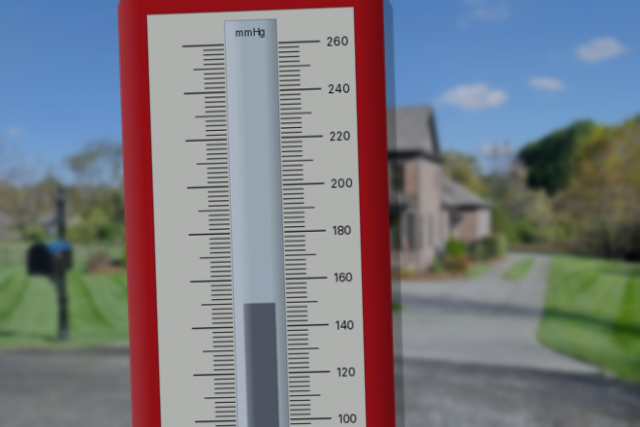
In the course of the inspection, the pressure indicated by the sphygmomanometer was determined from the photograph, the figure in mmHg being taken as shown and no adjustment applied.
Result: 150 mmHg
